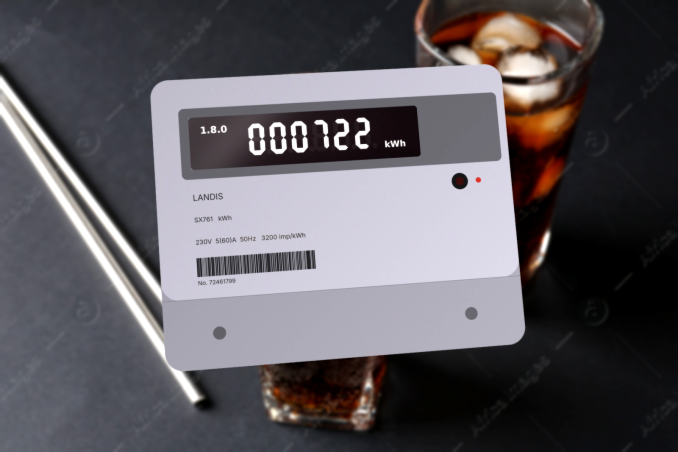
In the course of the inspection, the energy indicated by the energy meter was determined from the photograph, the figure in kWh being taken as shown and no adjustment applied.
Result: 722 kWh
